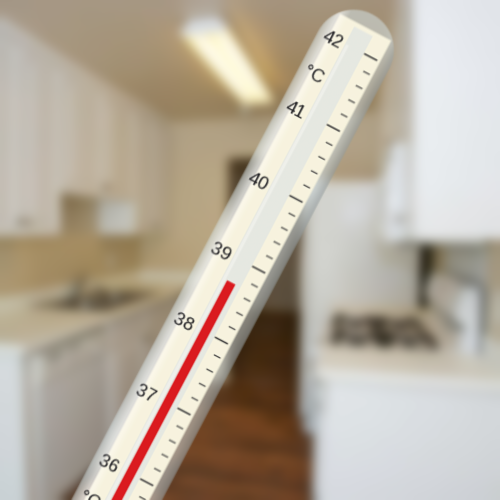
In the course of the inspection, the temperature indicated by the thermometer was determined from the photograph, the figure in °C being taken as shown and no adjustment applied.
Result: 38.7 °C
